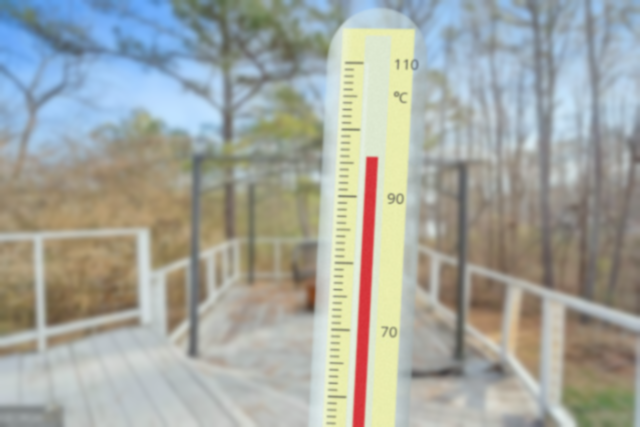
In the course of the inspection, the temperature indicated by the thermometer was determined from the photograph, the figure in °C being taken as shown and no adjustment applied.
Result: 96 °C
